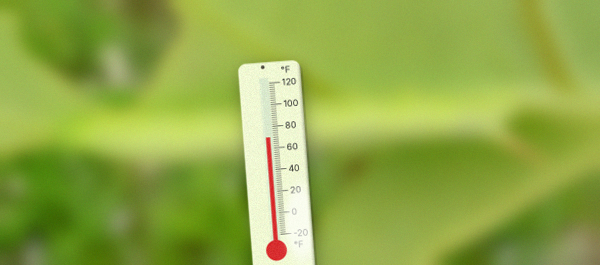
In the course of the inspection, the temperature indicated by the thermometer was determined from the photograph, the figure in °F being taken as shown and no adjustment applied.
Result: 70 °F
